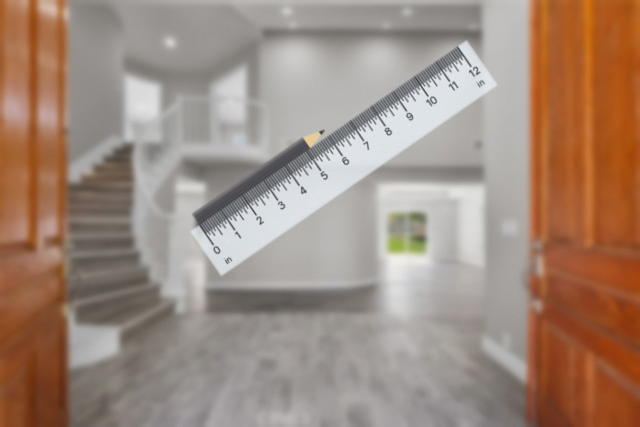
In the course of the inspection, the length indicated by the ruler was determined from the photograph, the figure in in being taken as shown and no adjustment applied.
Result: 6 in
